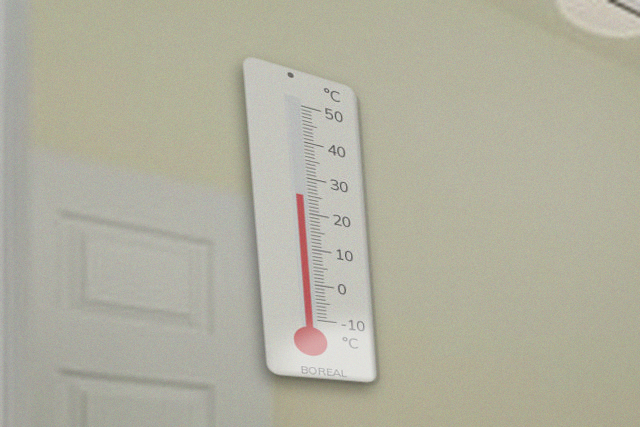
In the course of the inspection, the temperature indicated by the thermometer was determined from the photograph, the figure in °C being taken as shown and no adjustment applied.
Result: 25 °C
